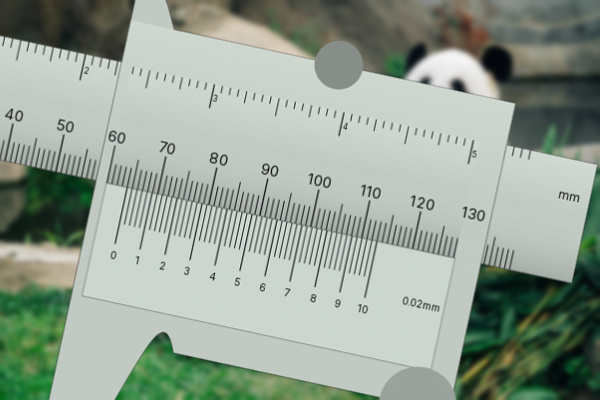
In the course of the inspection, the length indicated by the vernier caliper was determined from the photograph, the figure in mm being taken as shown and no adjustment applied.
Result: 64.0 mm
